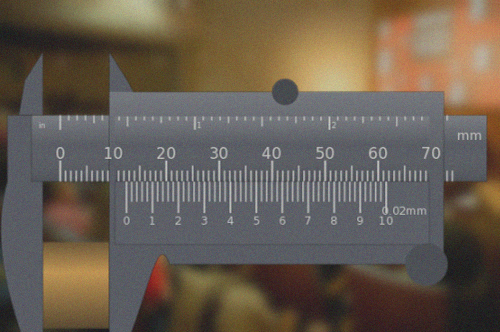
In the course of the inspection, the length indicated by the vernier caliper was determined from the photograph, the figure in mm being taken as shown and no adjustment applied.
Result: 12.5 mm
